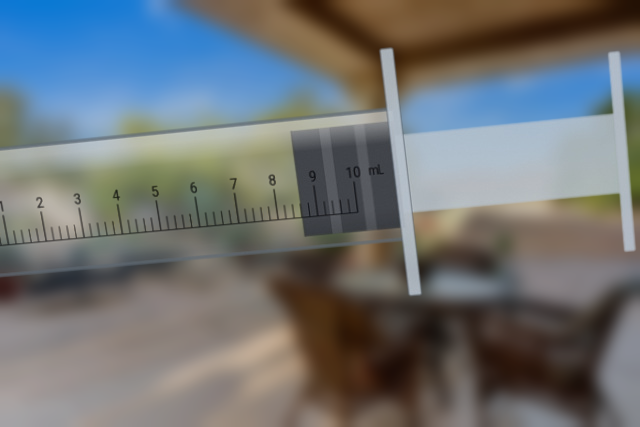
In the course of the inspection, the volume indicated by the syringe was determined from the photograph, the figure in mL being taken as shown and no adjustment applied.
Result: 8.6 mL
